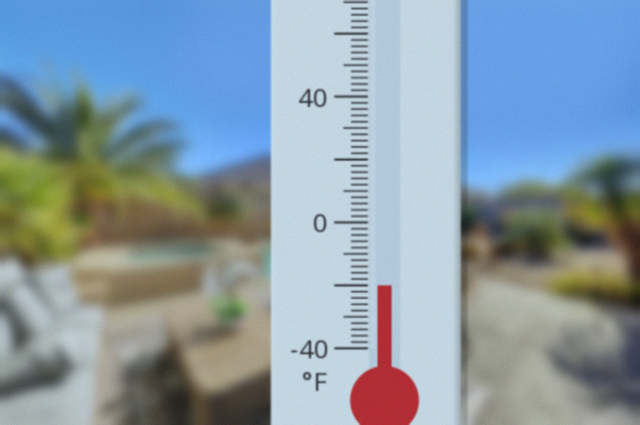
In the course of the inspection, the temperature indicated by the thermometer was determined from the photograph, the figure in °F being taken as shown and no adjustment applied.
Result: -20 °F
